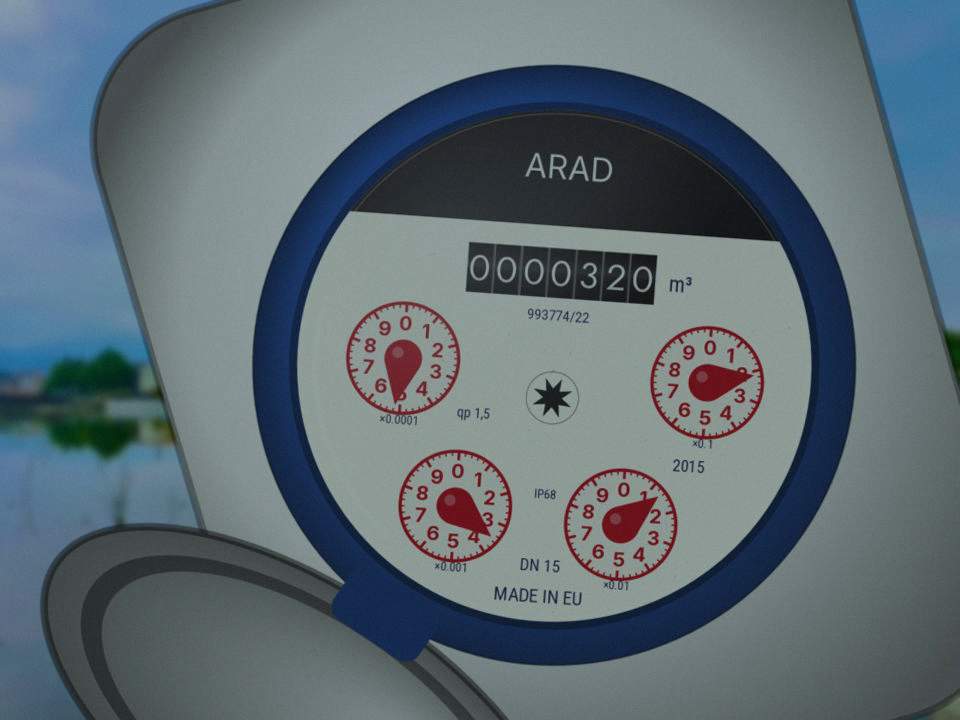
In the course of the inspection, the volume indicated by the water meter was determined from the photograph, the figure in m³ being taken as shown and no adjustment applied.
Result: 320.2135 m³
